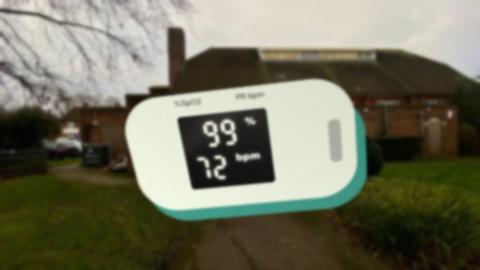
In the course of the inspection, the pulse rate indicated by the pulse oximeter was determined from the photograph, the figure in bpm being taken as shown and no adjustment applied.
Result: 72 bpm
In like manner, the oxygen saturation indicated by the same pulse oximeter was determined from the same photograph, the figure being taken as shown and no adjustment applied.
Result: 99 %
